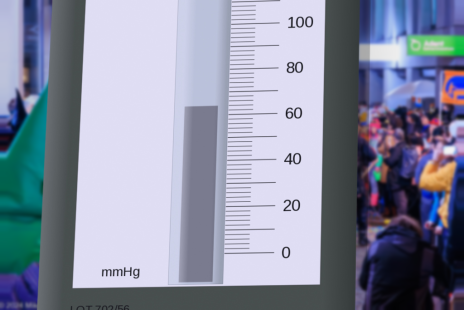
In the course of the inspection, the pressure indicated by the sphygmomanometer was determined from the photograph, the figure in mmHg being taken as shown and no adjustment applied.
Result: 64 mmHg
